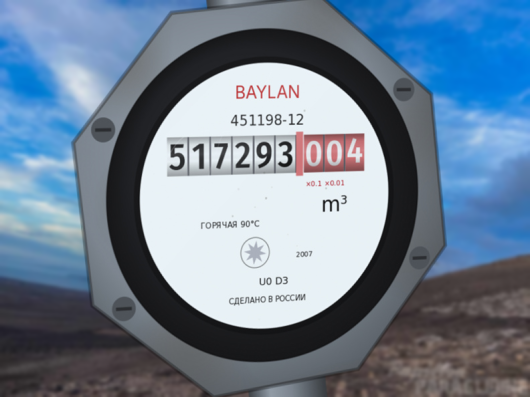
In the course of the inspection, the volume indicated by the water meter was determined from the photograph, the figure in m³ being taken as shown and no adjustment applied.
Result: 517293.004 m³
